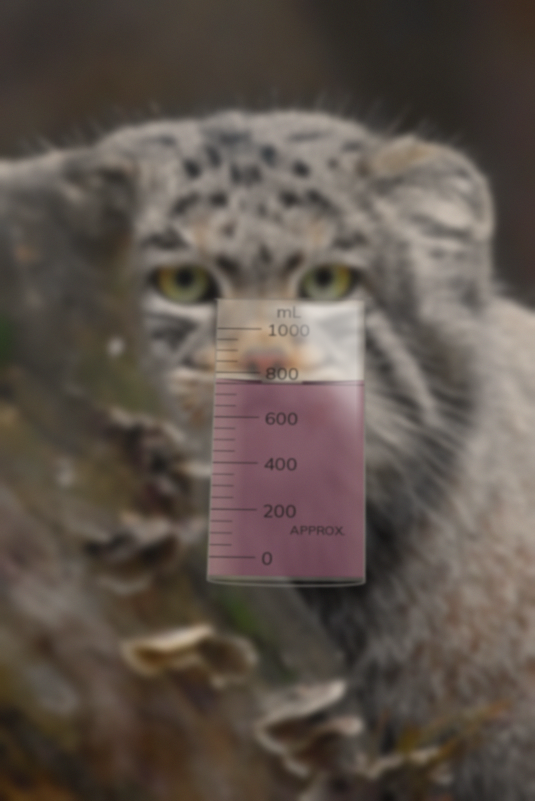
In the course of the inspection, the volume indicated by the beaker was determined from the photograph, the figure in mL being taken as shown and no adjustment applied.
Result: 750 mL
